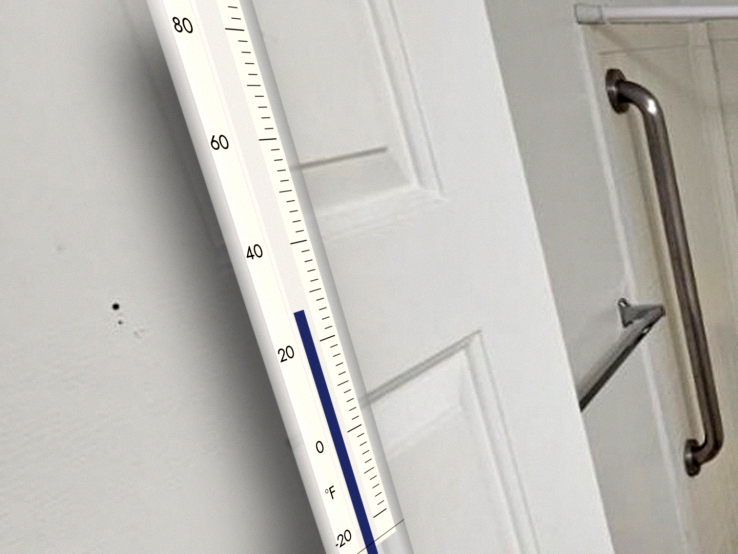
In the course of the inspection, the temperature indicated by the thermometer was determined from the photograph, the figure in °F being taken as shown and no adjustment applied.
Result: 27 °F
